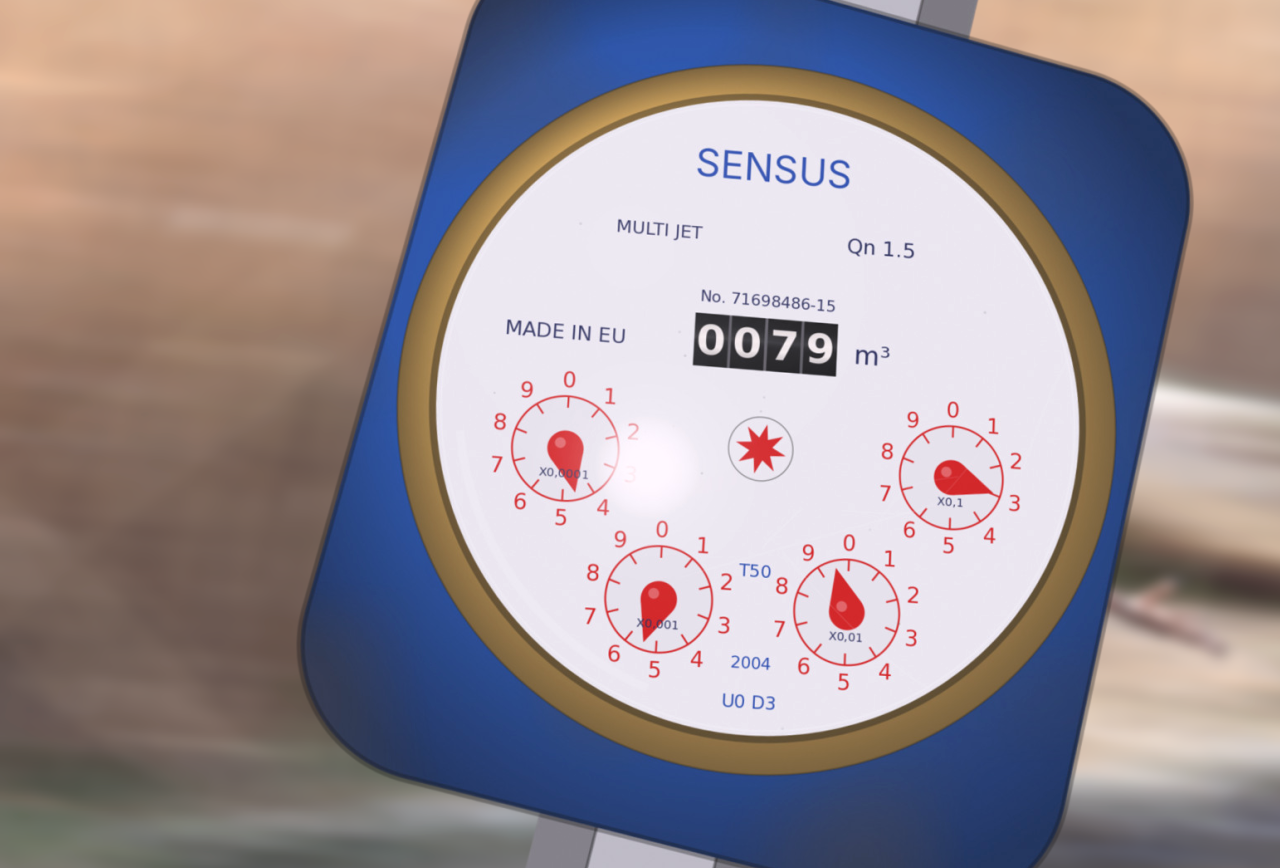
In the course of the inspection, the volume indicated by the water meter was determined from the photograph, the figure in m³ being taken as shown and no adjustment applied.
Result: 79.2954 m³
